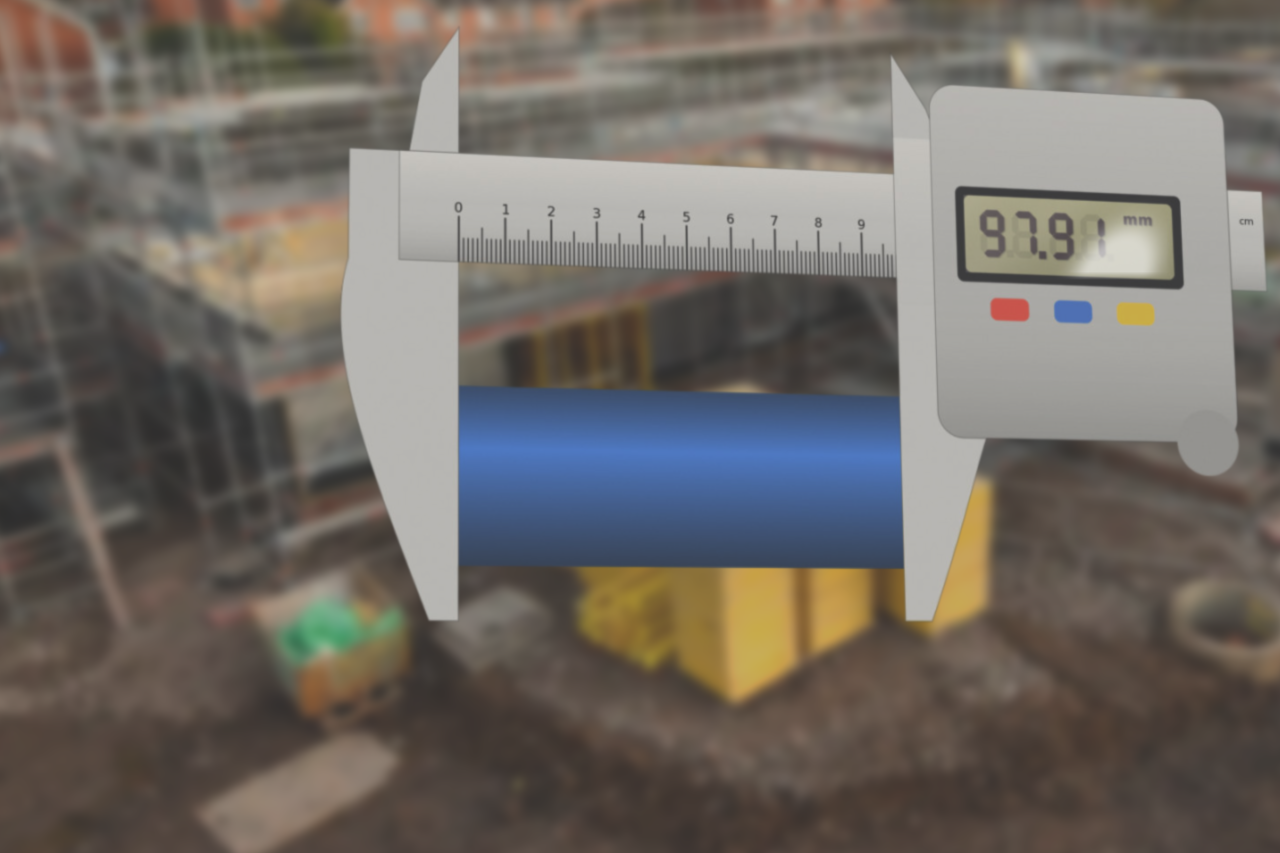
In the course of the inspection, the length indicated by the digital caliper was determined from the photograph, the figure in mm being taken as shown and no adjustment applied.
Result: 97.91 mm
